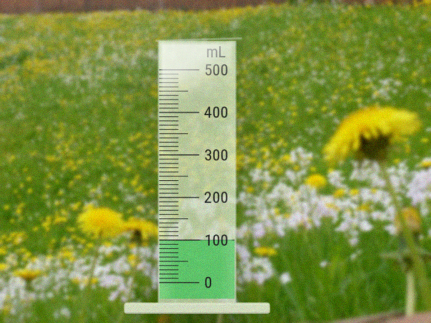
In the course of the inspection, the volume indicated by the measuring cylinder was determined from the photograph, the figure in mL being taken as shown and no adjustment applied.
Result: 100 mL
